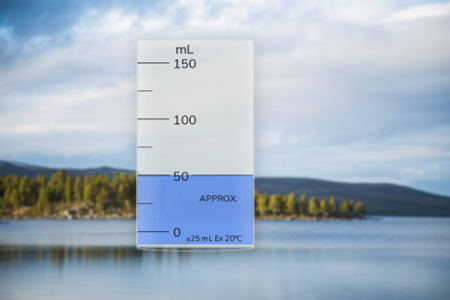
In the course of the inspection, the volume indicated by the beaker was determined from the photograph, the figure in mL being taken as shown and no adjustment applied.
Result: 50 mL
